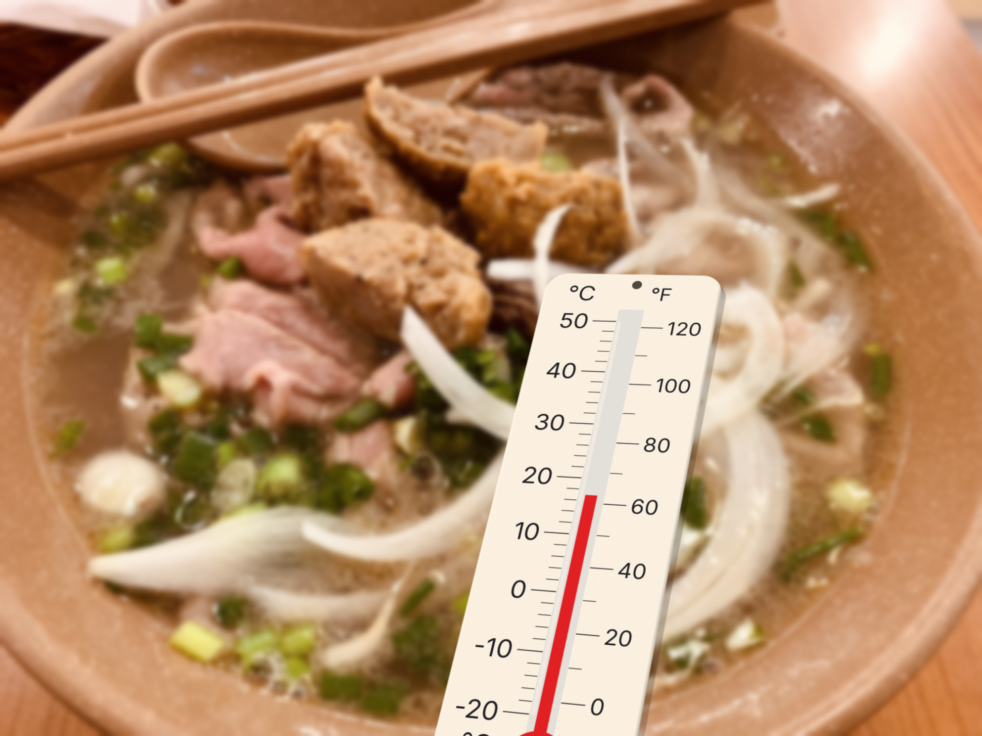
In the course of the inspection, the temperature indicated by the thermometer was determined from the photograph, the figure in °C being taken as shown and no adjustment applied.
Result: 17 °C
